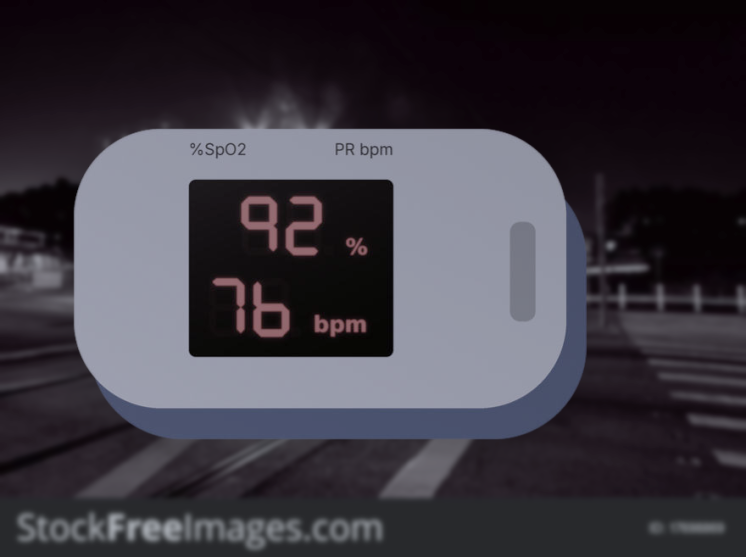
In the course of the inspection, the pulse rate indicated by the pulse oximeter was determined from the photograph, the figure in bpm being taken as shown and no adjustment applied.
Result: 76 bpm
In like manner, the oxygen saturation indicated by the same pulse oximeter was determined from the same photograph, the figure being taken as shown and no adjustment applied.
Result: 92 %
